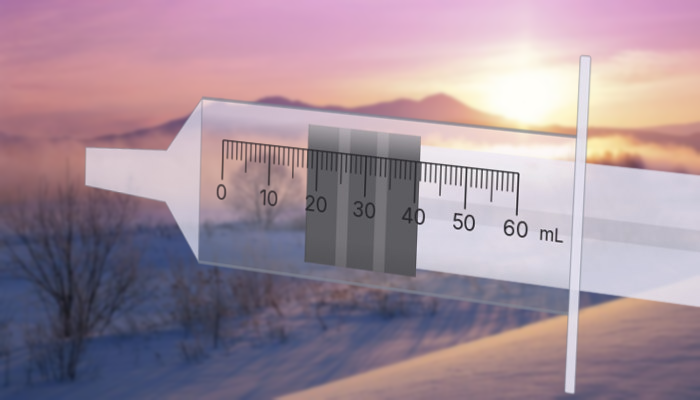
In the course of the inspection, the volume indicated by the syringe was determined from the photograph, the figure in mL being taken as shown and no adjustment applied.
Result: 18 mL
